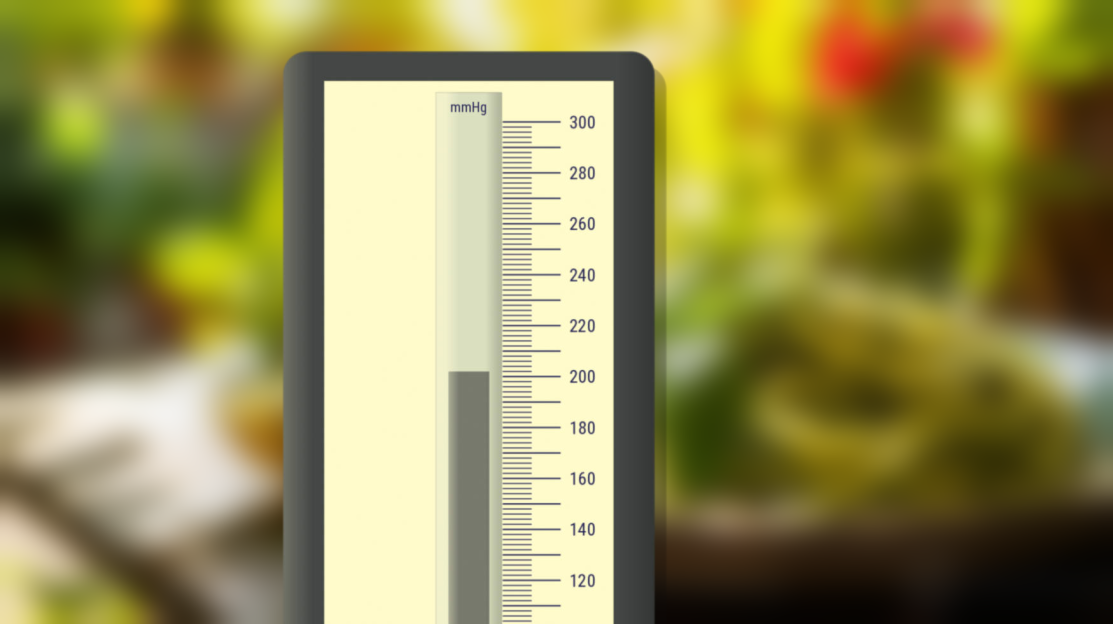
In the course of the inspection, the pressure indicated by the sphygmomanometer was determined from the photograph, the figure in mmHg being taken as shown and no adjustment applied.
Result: 202 mmHg
